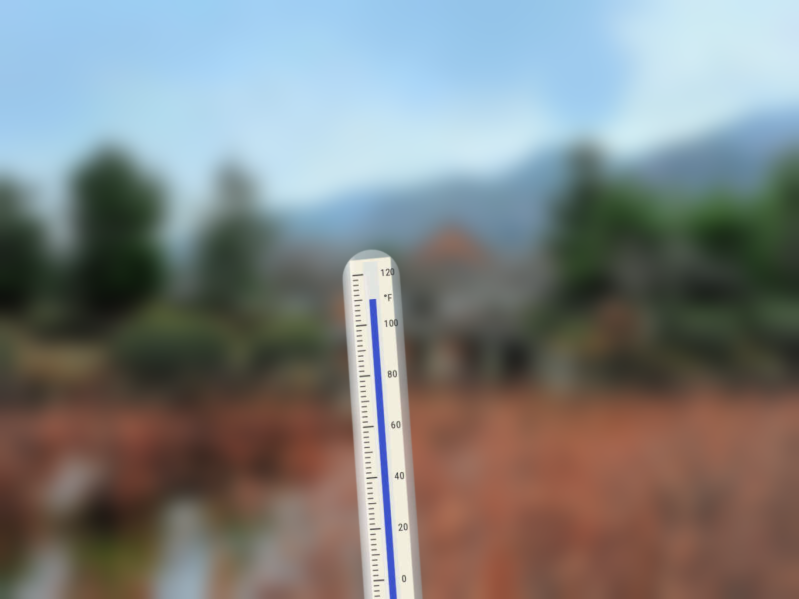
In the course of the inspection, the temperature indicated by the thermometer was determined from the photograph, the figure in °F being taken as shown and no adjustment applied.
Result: 110 °F
